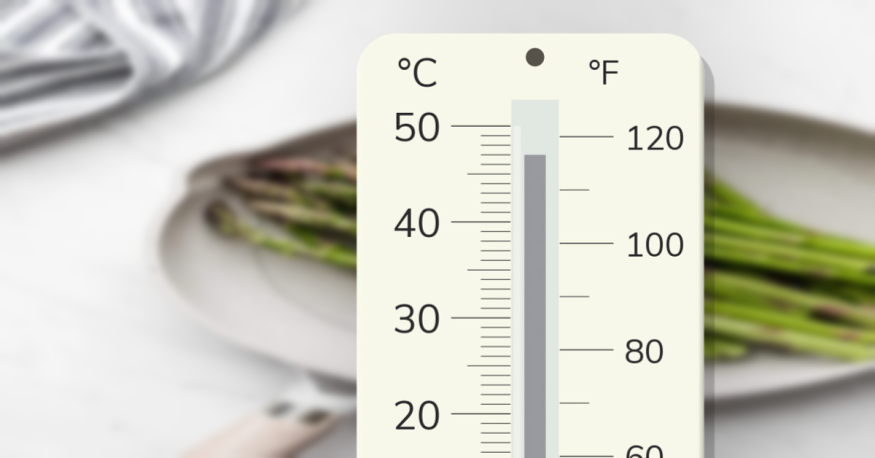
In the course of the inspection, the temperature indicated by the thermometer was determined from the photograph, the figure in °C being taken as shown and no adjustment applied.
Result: 47 °C
